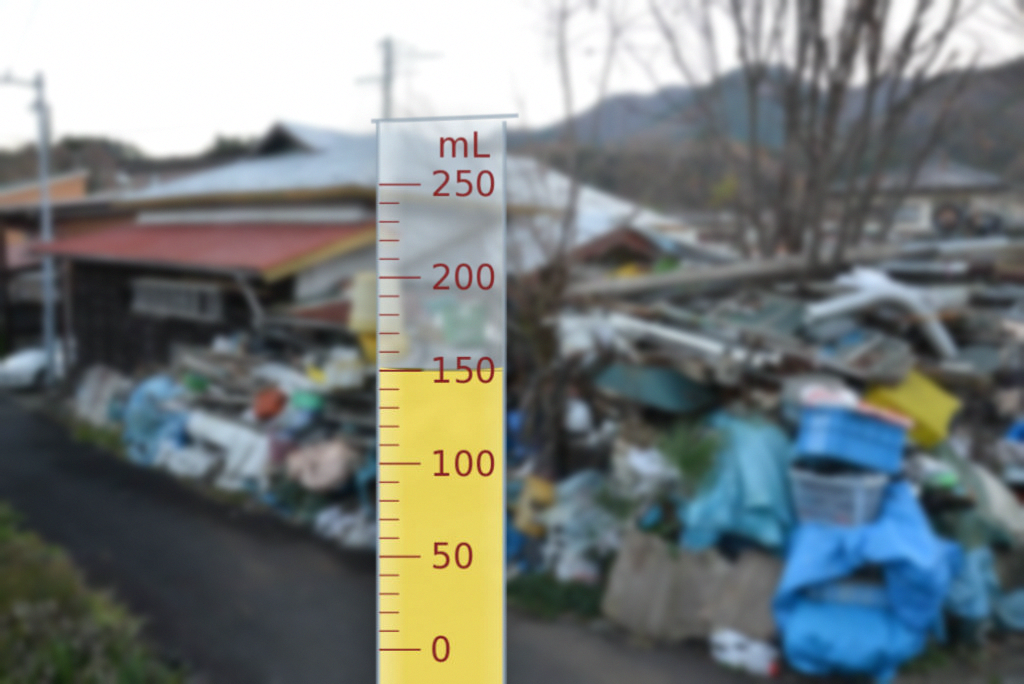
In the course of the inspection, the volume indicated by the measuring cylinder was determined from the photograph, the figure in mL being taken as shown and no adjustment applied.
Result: 150 mL
